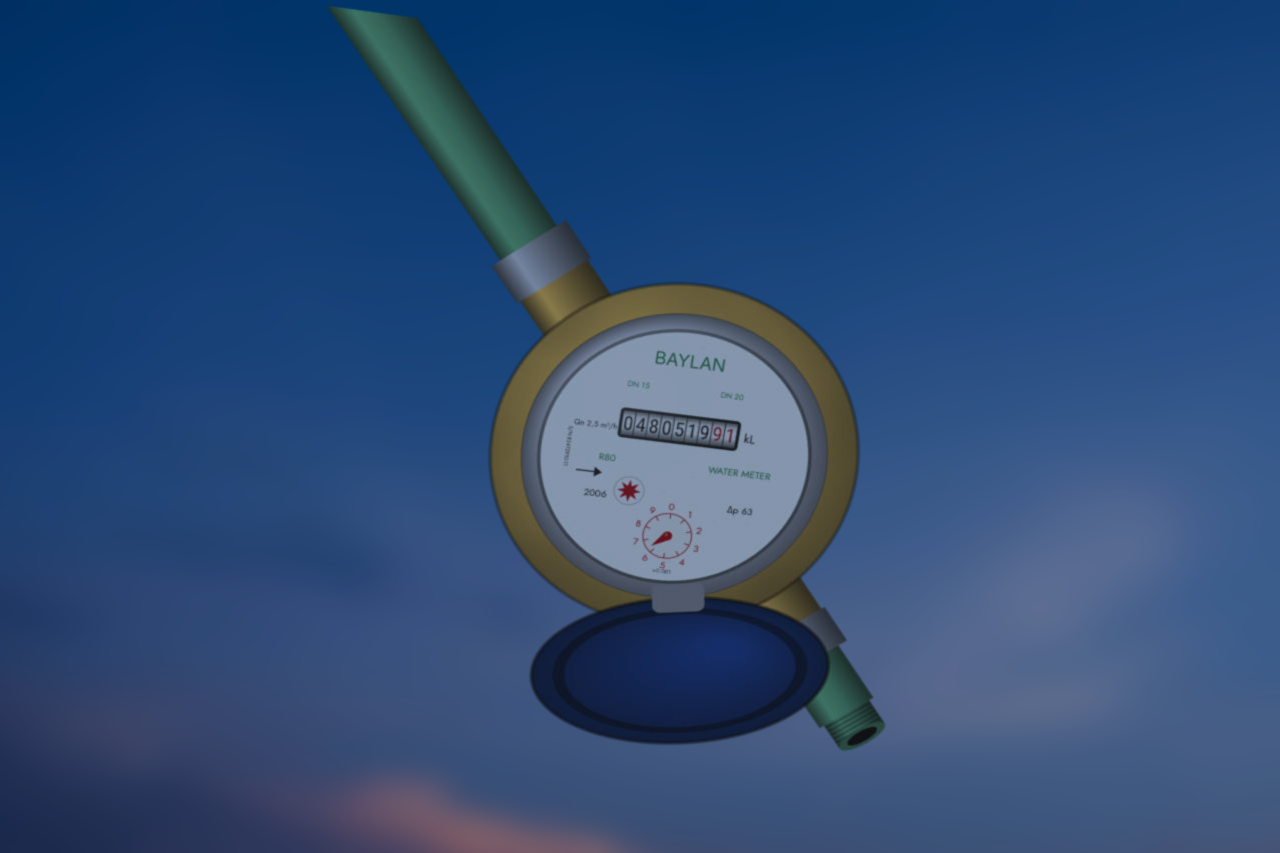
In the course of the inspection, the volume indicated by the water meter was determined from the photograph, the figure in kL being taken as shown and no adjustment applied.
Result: 480519.916 kL
